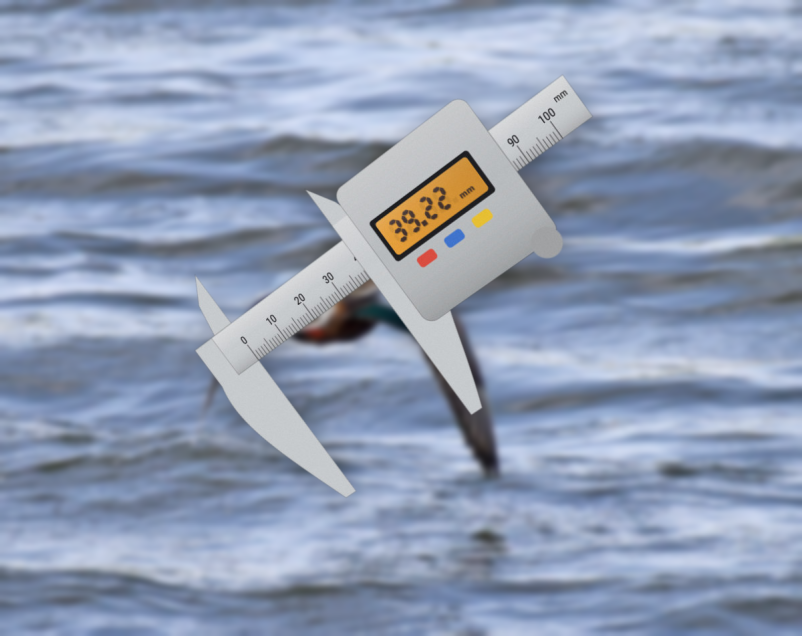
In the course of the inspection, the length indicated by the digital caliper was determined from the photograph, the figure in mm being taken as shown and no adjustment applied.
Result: 39.22 mm
